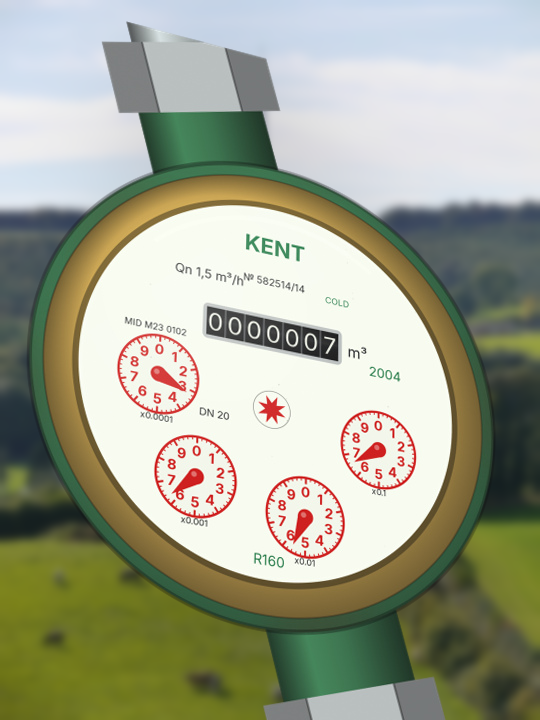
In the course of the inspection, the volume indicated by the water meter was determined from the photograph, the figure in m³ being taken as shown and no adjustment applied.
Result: 7.6563 m³
